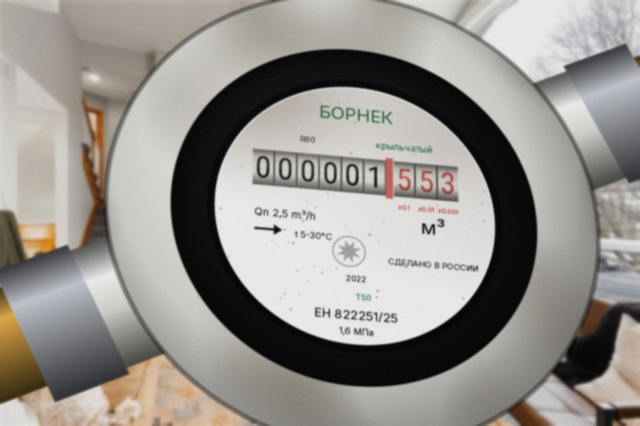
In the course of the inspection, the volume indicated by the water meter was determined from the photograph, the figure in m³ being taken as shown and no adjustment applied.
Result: 1.553 m³
